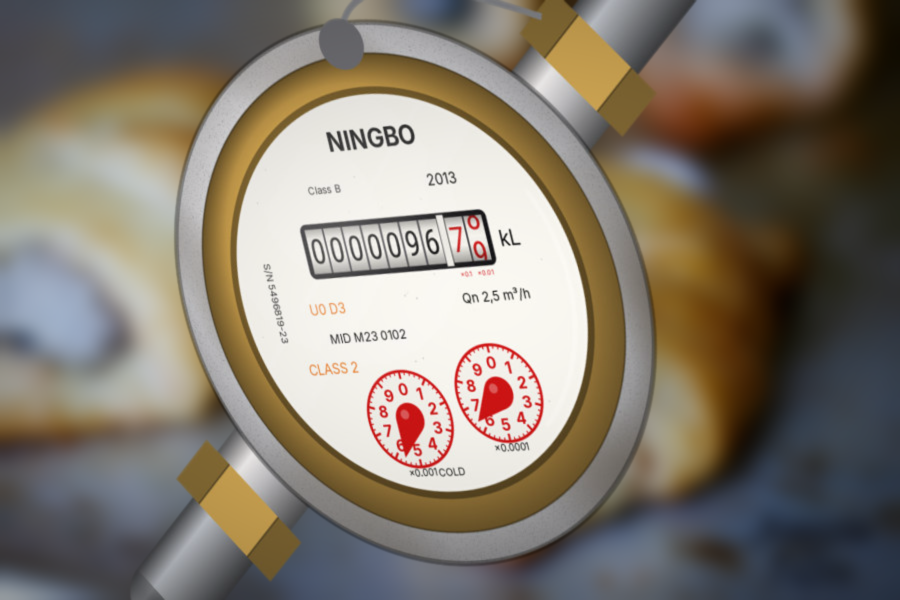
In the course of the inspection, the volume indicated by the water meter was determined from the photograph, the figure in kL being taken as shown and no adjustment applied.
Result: 96.7856 kL
